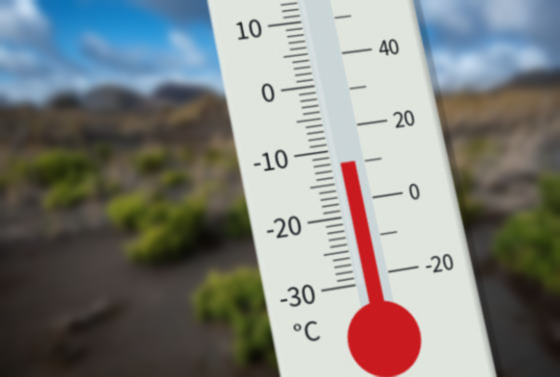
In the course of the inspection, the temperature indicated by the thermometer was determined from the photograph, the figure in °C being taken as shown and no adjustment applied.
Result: -12 °C
